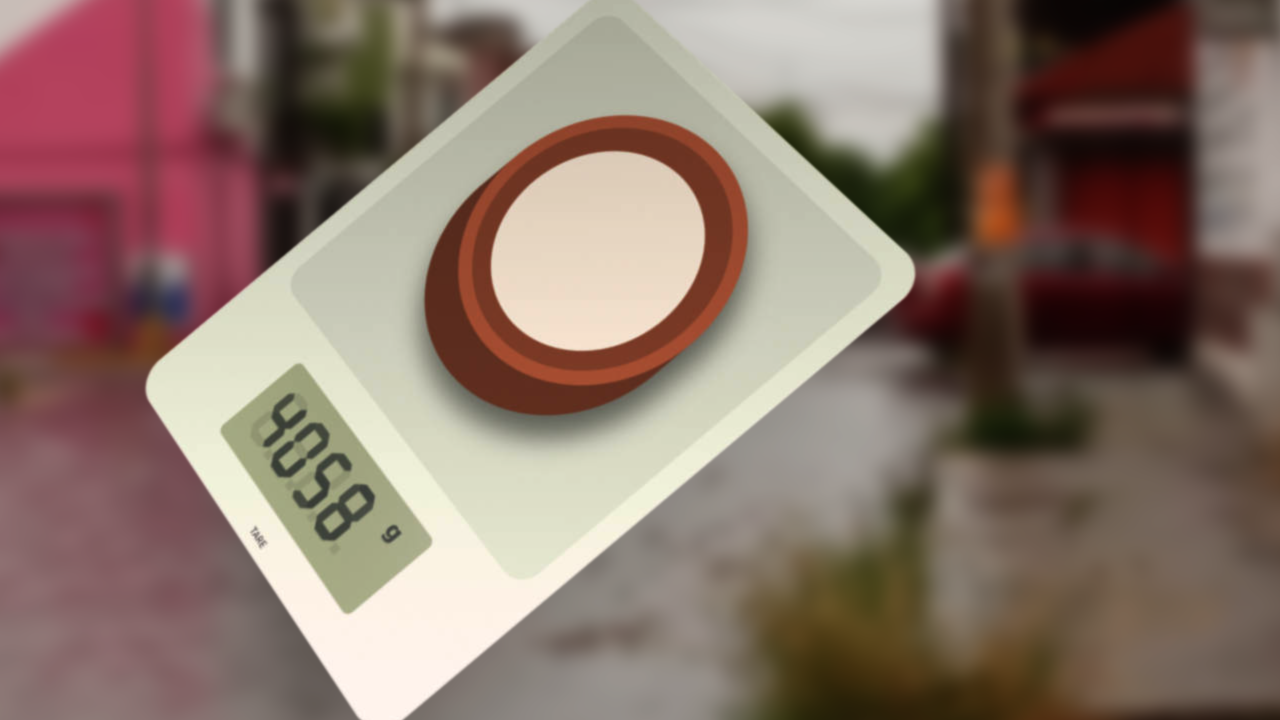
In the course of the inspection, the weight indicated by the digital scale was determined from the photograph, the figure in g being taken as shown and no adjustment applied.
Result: 4058 g
